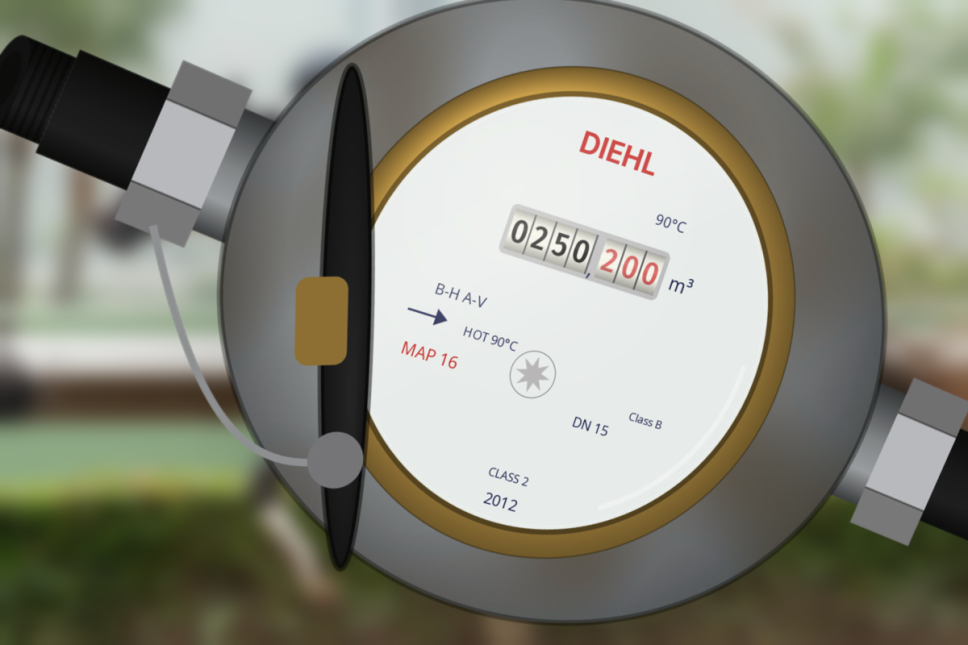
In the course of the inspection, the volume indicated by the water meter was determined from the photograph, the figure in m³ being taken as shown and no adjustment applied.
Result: 250.200 m³
